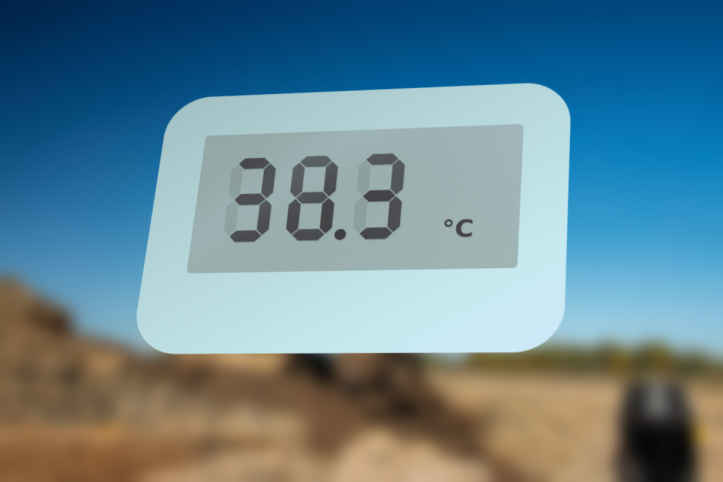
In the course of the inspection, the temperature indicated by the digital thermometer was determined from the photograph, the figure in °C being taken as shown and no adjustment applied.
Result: 38.3 °C
